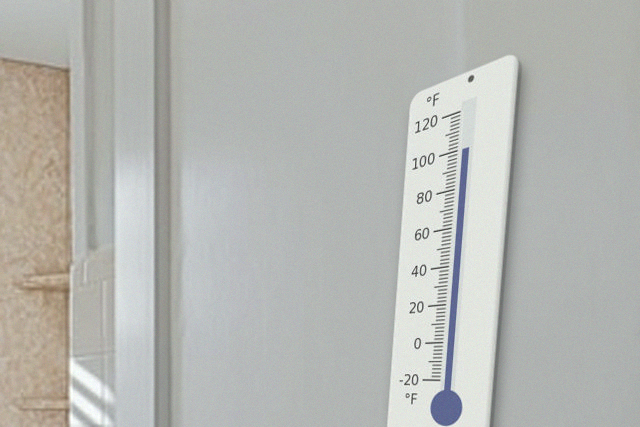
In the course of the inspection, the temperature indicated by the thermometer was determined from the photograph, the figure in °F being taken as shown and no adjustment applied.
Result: 100 °F
